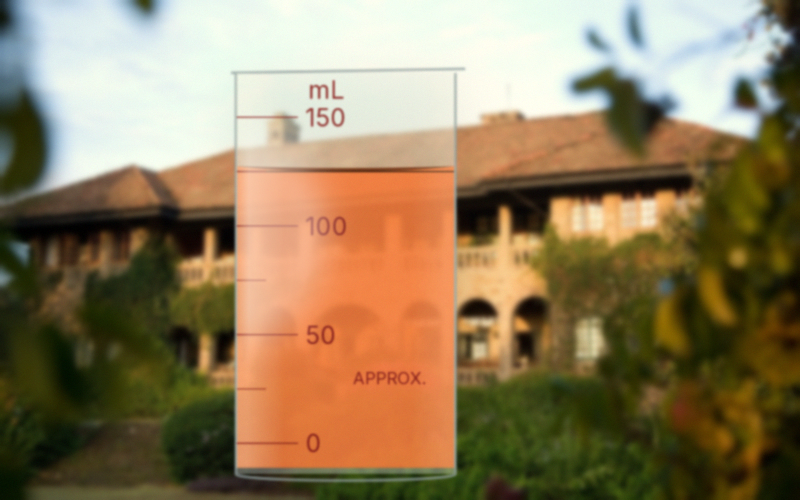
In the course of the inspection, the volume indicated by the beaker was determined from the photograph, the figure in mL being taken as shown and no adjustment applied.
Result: 125 mL
